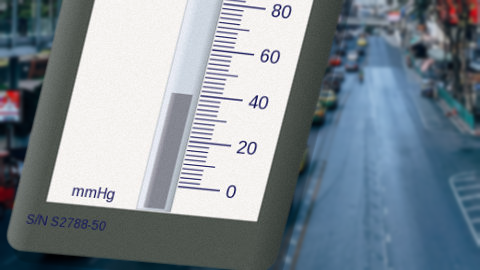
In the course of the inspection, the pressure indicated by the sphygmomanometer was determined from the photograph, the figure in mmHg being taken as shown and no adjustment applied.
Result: 40 mmHg
